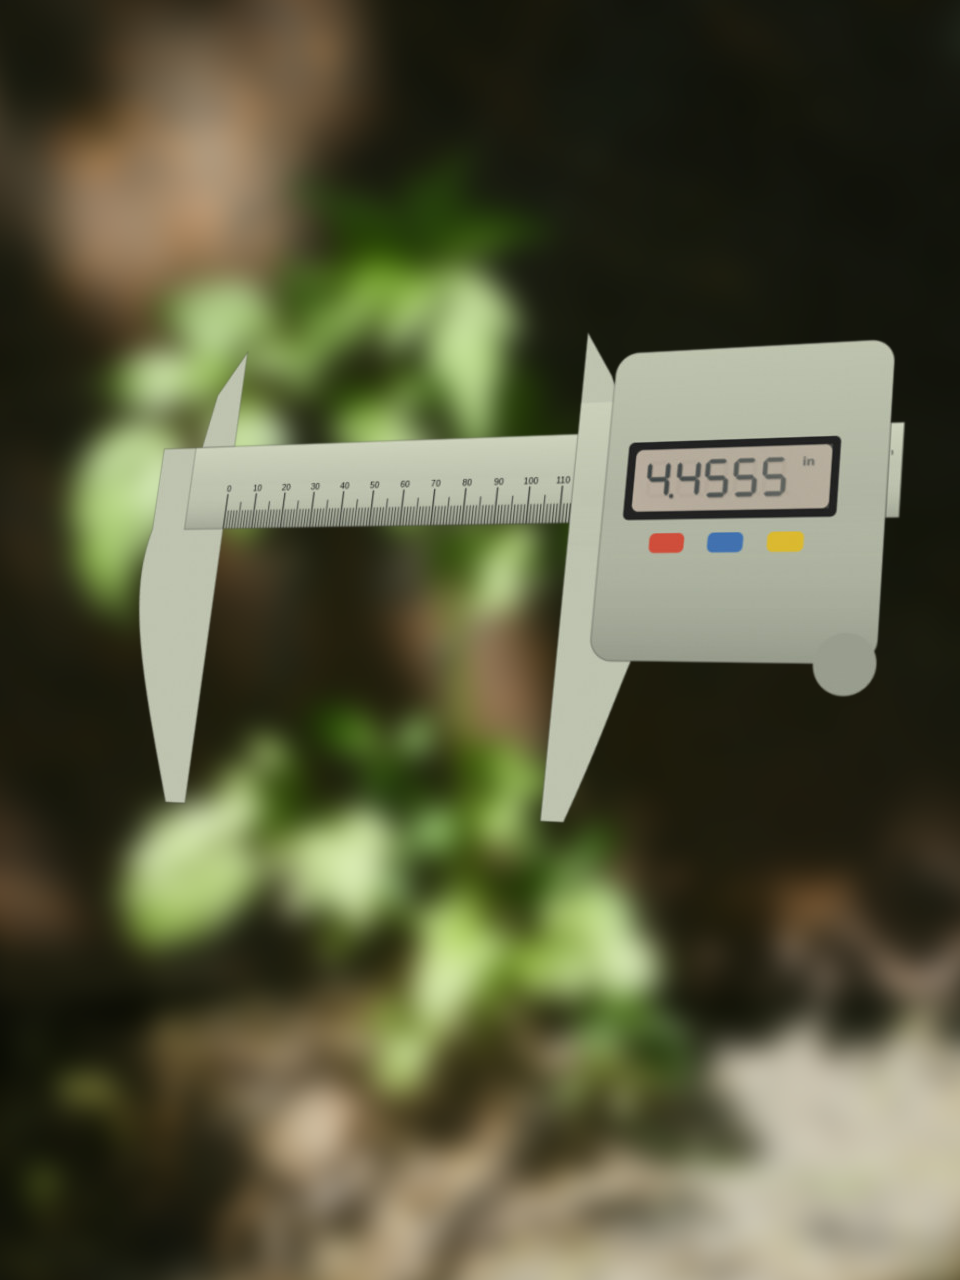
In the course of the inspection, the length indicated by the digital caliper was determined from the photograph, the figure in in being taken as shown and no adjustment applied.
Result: 4.4555 in
